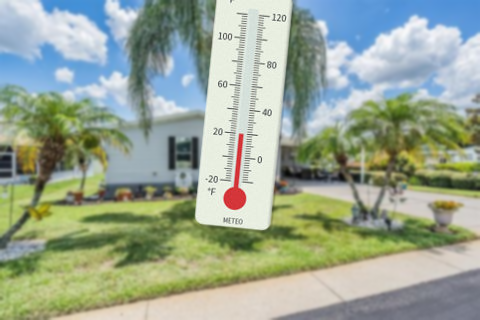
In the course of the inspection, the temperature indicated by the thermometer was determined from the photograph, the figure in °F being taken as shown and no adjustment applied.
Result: 20 °F
